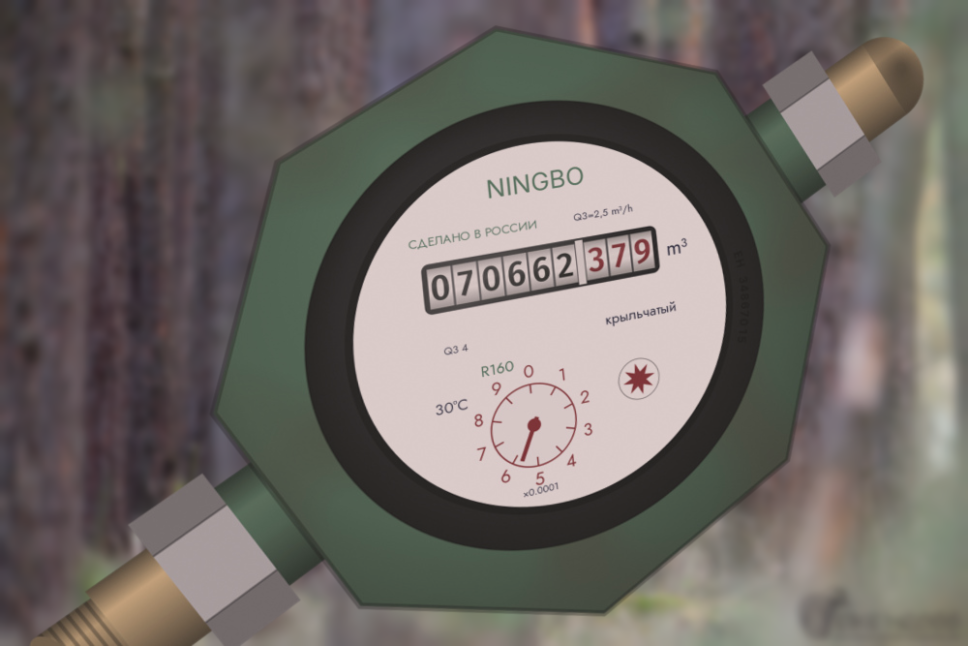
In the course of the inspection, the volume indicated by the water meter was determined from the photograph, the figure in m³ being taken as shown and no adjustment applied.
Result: 70662.3795 m³
